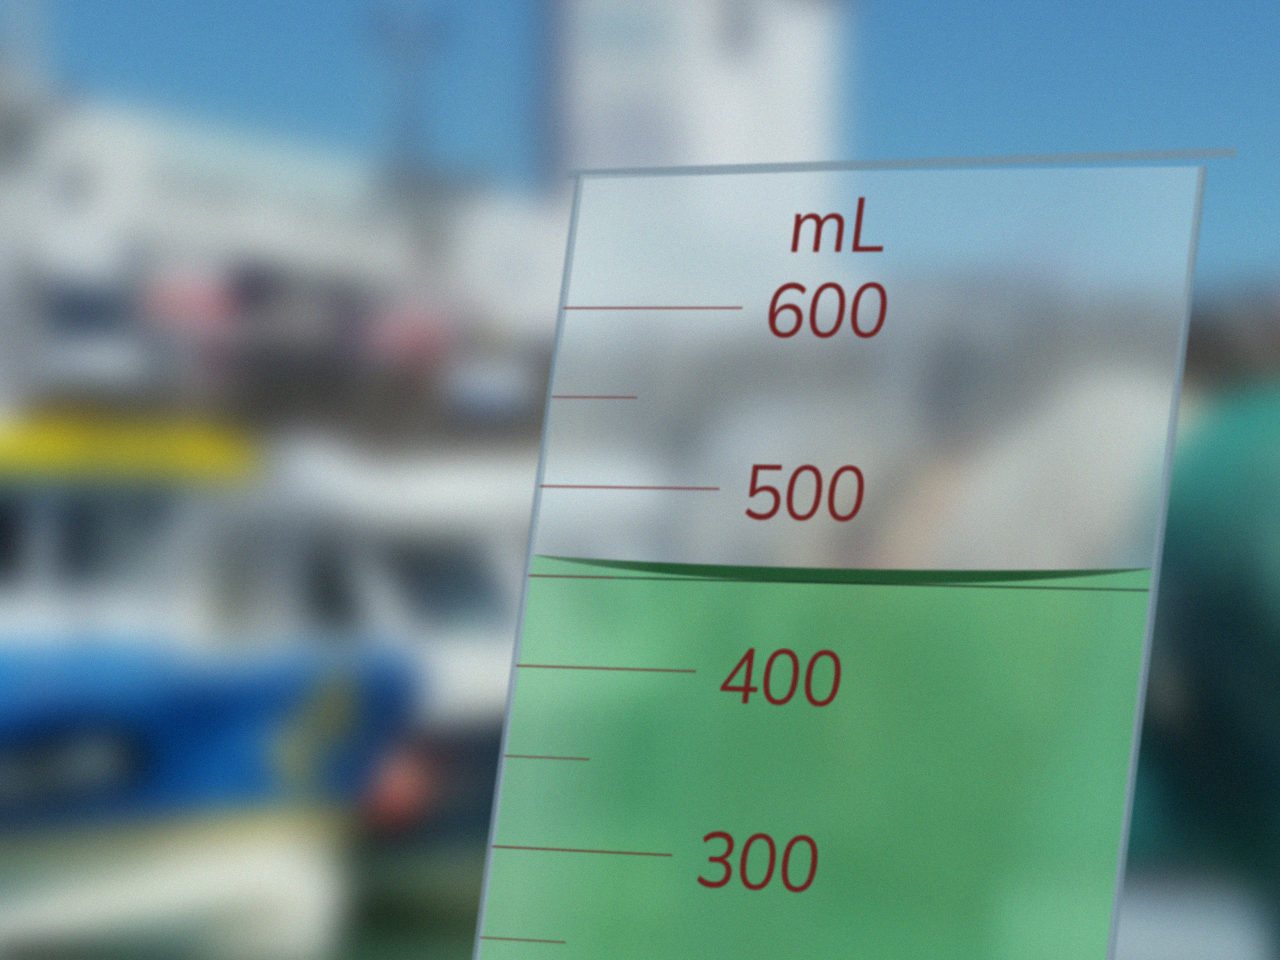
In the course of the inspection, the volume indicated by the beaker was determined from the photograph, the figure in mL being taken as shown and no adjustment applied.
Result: 450 mL
